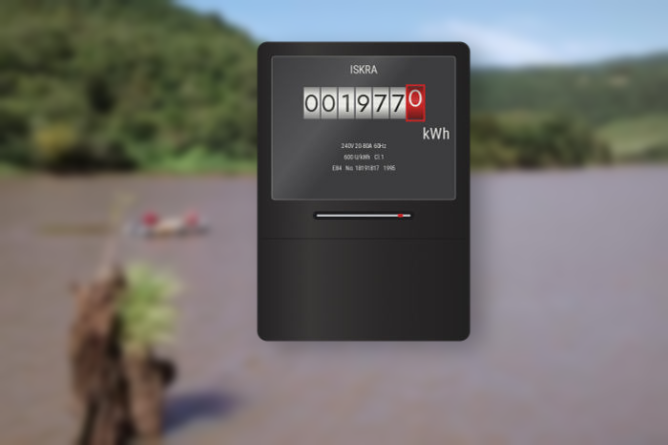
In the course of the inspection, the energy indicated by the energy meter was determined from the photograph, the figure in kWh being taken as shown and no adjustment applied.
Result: 1977.0 kWh
